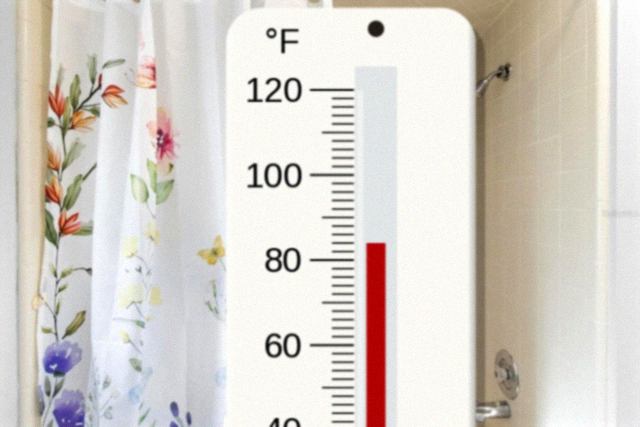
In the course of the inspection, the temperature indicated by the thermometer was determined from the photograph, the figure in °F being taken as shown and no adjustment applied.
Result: 84 °F
